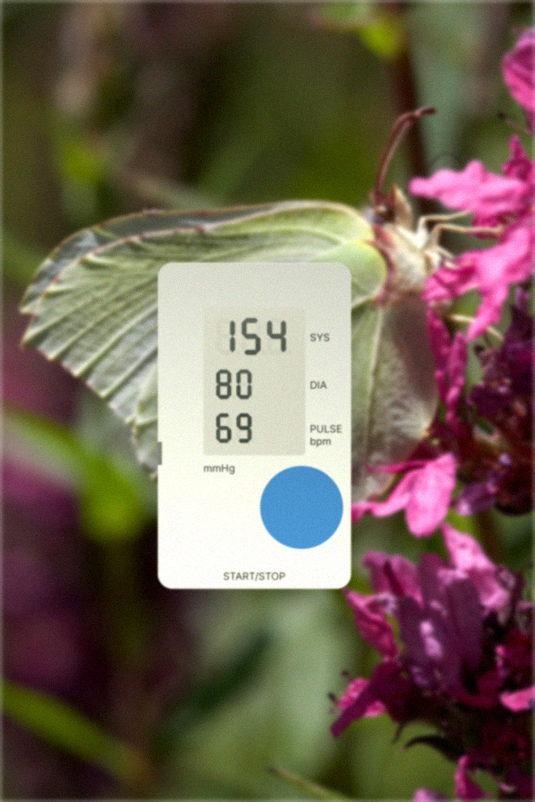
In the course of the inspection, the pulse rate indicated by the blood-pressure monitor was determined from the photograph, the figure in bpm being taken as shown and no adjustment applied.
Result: 69 bpm
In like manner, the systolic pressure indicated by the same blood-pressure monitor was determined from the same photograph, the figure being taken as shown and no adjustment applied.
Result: 154 mmHg
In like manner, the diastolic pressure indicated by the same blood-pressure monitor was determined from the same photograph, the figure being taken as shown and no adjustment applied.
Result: 80 mmHg
